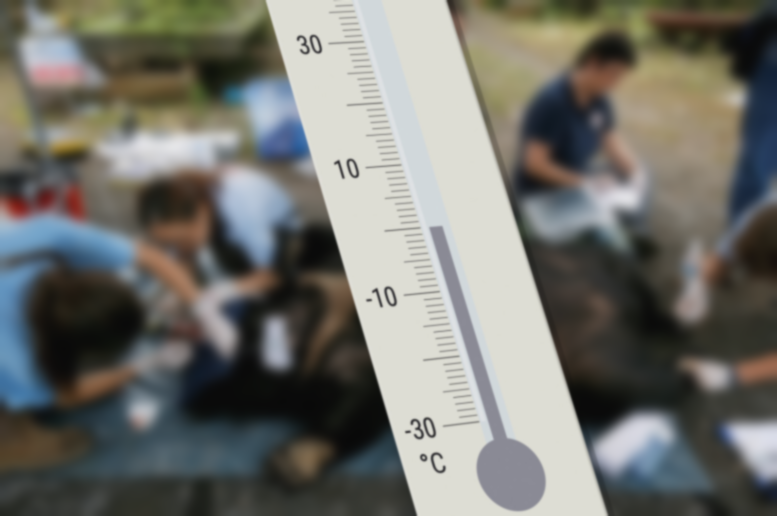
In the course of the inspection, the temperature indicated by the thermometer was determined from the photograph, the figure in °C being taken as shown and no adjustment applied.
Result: 0 °C
